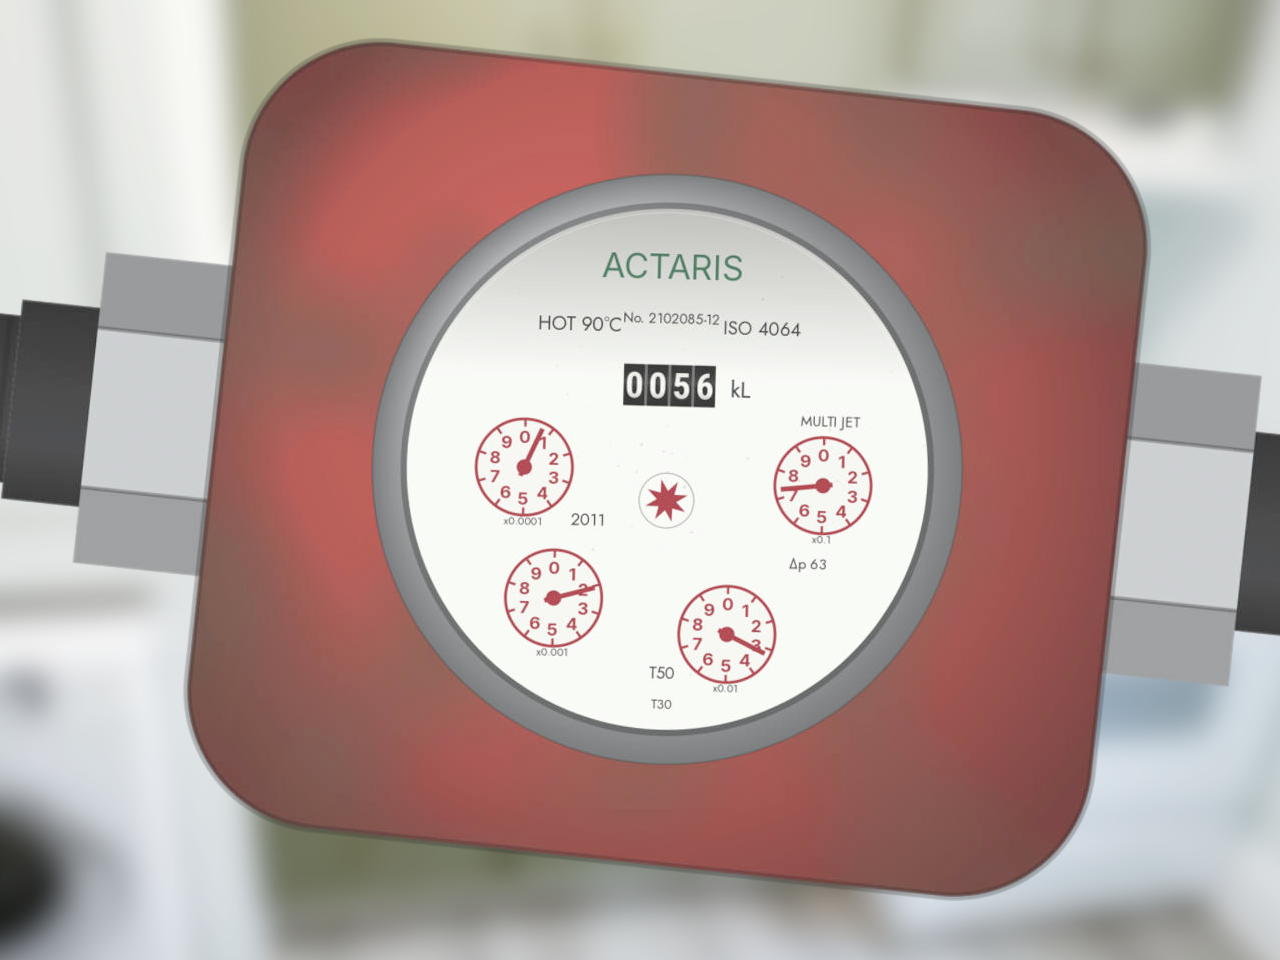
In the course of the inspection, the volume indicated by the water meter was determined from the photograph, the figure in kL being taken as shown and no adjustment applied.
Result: 56.7320 kL
